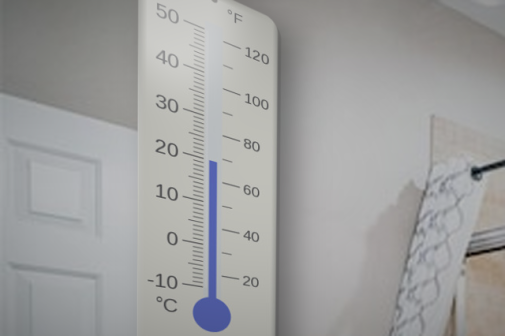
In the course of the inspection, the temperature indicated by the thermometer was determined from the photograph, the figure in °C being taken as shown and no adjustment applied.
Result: 20 °C
